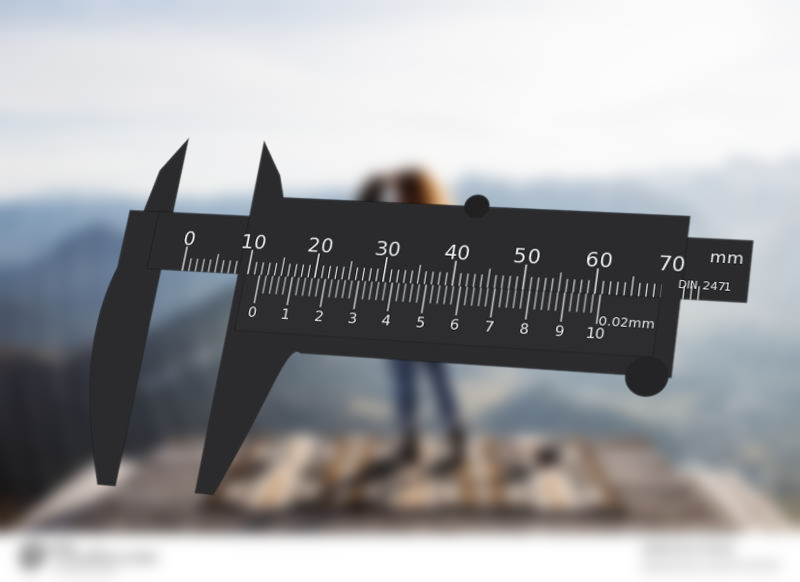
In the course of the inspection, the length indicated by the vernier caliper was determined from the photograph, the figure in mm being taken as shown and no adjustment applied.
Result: 11.8 mm
